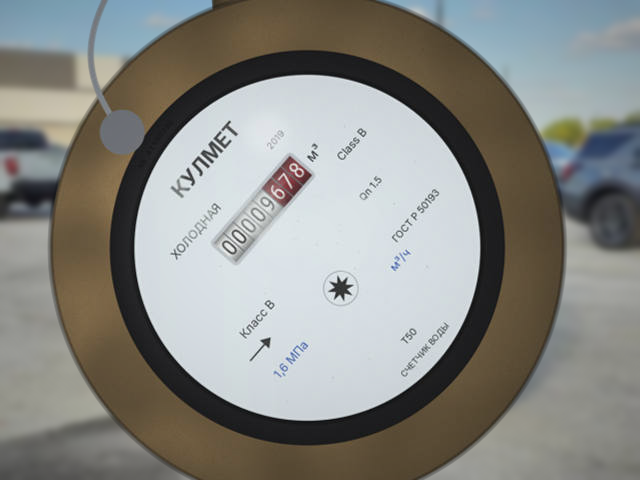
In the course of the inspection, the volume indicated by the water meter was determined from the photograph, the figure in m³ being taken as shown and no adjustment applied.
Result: 9.678 m³
